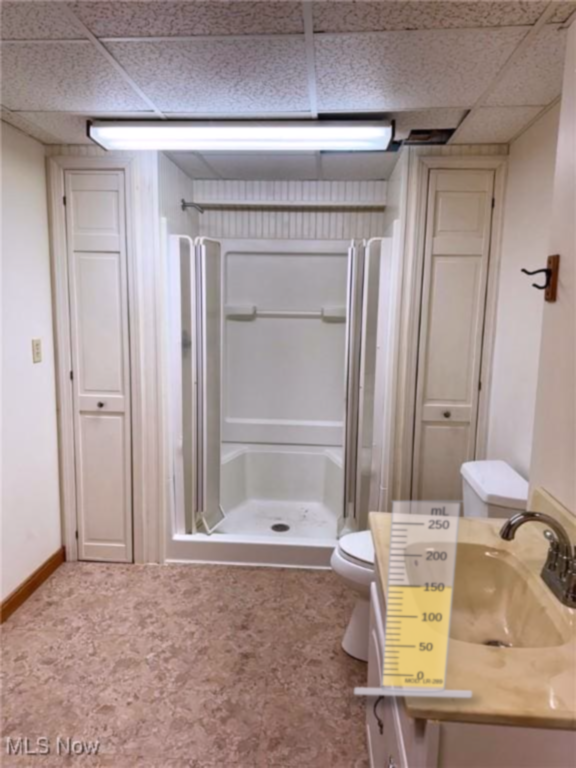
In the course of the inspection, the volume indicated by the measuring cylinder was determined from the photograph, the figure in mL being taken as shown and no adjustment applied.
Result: 150 mL
